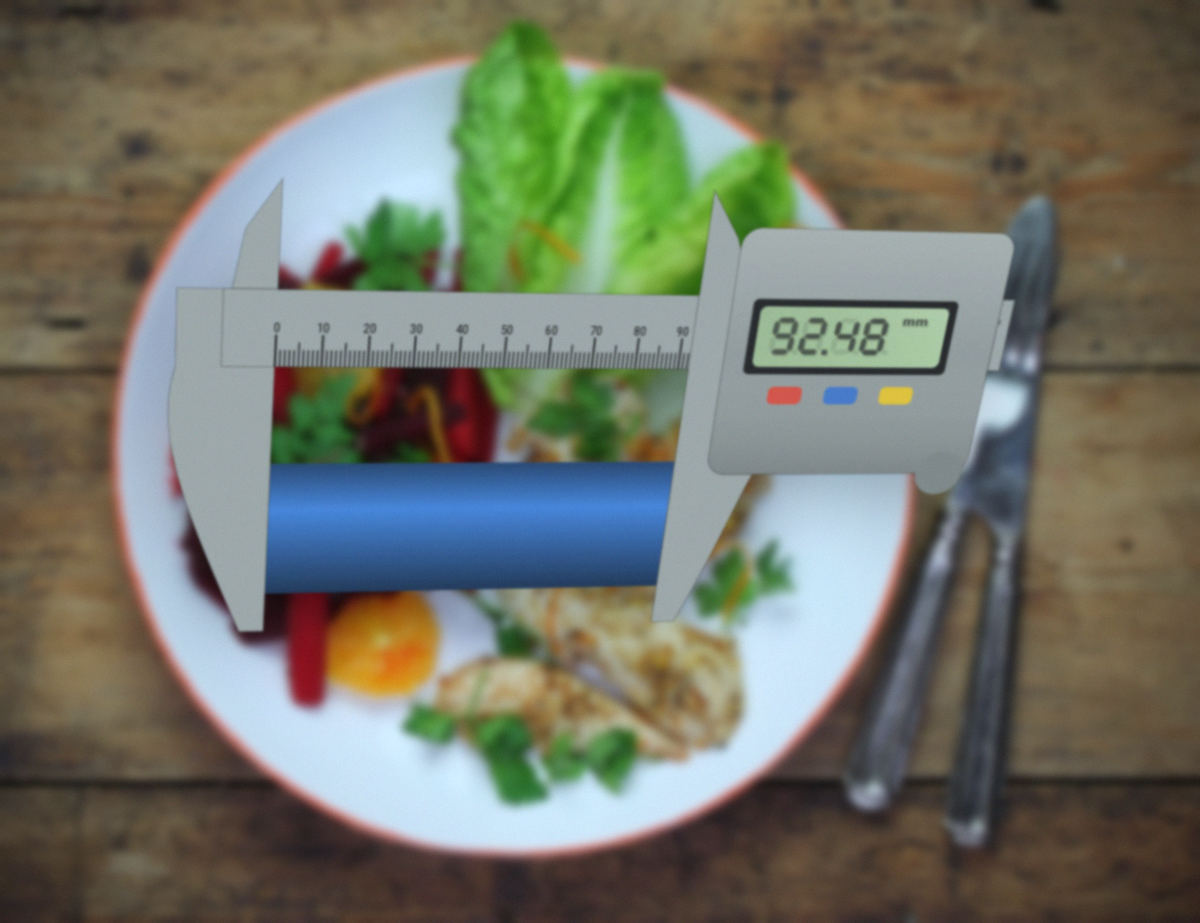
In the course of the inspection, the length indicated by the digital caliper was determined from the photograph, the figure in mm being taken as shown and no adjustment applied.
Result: 92.48 mm
